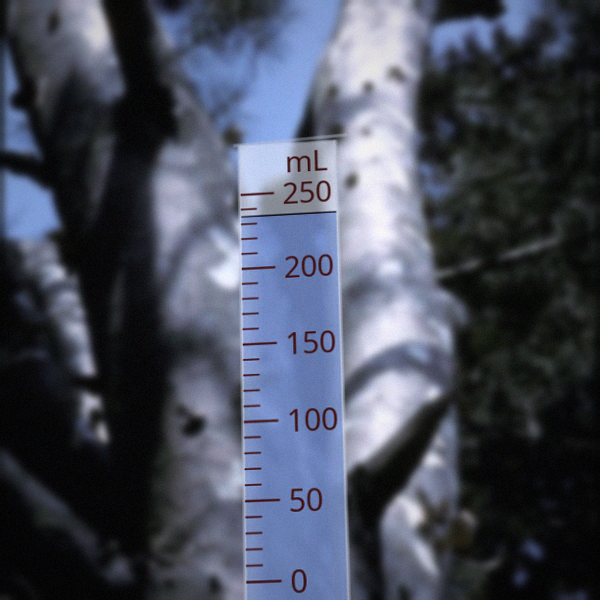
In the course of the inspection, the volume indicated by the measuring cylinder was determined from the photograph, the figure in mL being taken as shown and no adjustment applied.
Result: 235 mL
